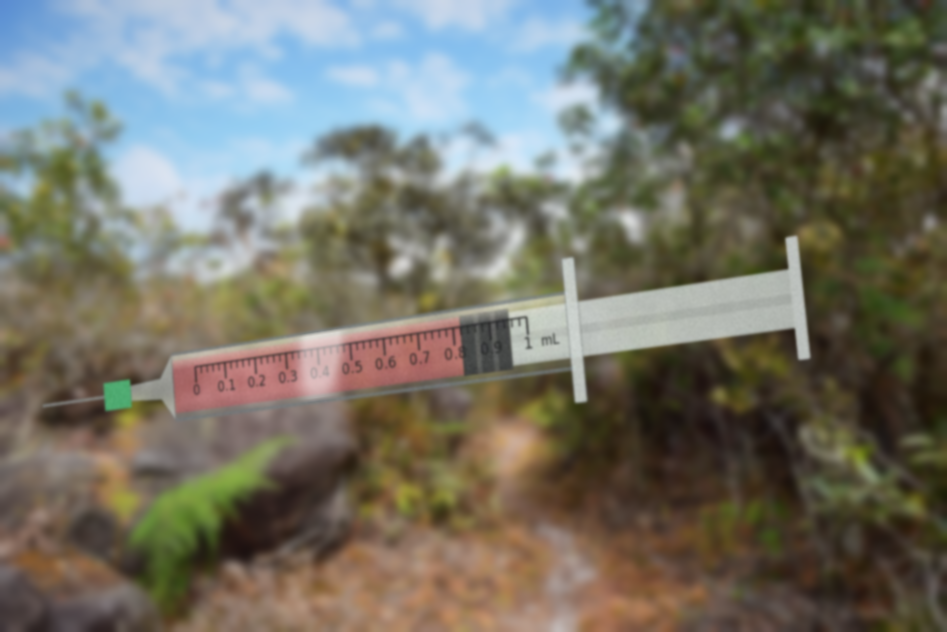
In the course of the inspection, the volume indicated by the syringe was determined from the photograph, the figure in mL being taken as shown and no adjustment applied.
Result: 0.82 mL
